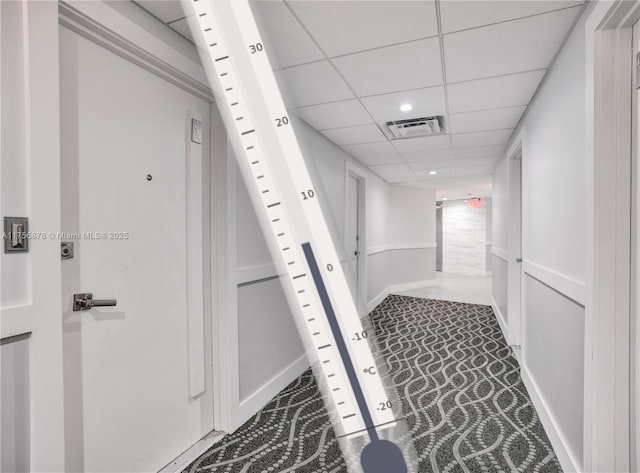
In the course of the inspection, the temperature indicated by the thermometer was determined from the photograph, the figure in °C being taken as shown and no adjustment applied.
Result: 4 °C
